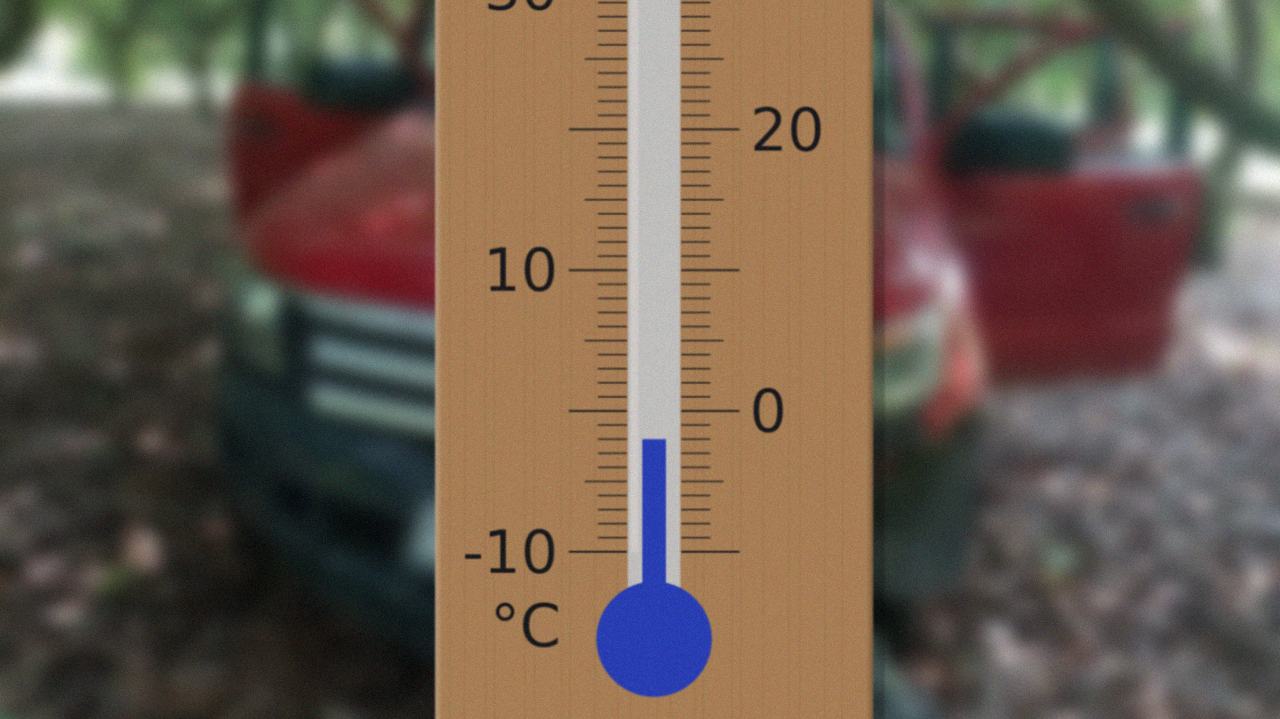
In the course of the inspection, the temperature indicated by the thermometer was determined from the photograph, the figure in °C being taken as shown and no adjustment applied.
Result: -2 °C
